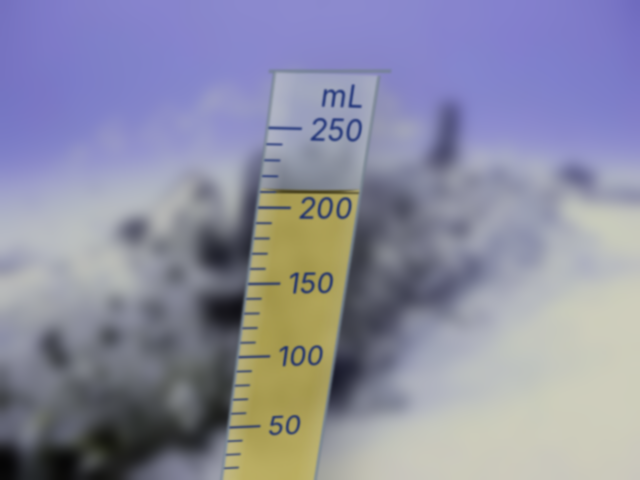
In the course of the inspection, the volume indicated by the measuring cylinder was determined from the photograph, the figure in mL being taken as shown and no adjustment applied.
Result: 210 mL
